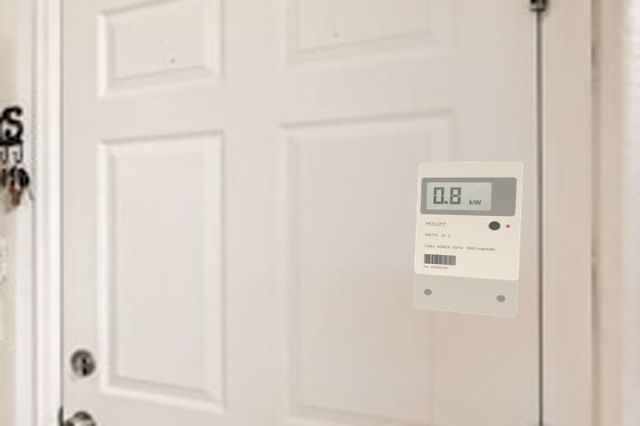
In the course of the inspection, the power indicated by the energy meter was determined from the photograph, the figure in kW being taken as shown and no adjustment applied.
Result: 0.8 kW
